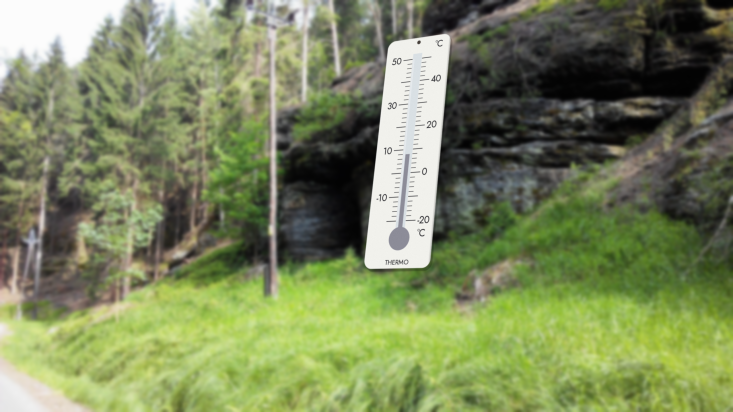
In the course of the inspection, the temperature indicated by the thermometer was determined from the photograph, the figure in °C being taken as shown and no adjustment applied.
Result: 8 °C
